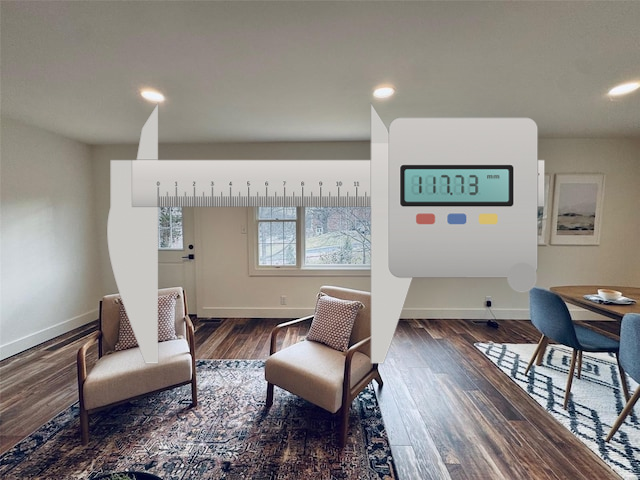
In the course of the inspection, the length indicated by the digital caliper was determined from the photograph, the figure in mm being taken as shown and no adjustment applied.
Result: 117.73 mm
